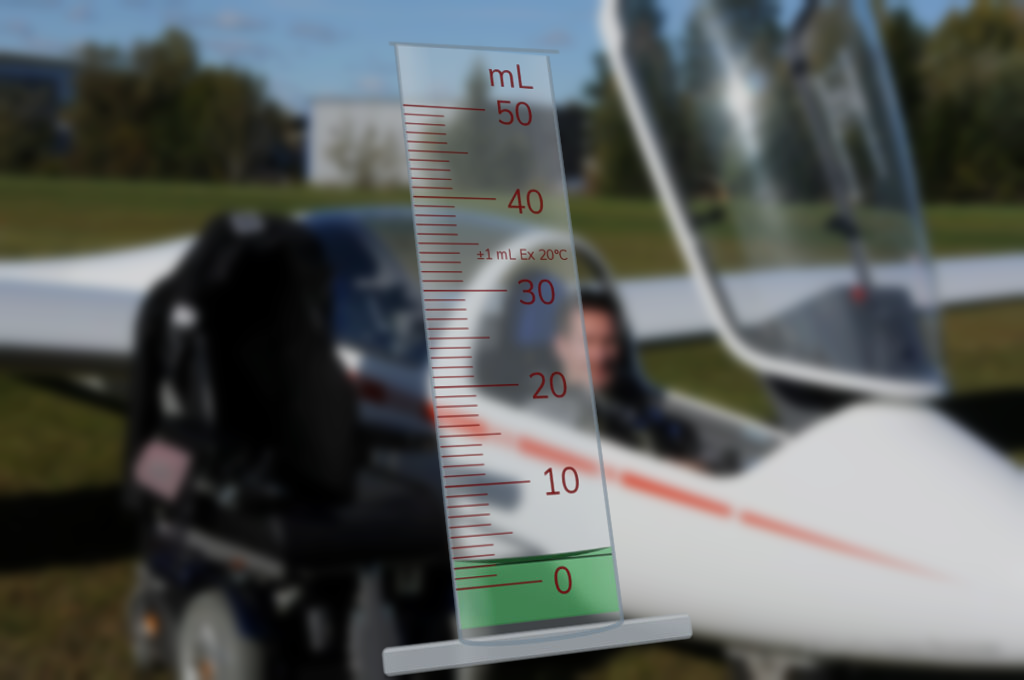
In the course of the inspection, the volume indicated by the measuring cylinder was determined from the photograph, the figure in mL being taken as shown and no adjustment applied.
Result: 2 mL
